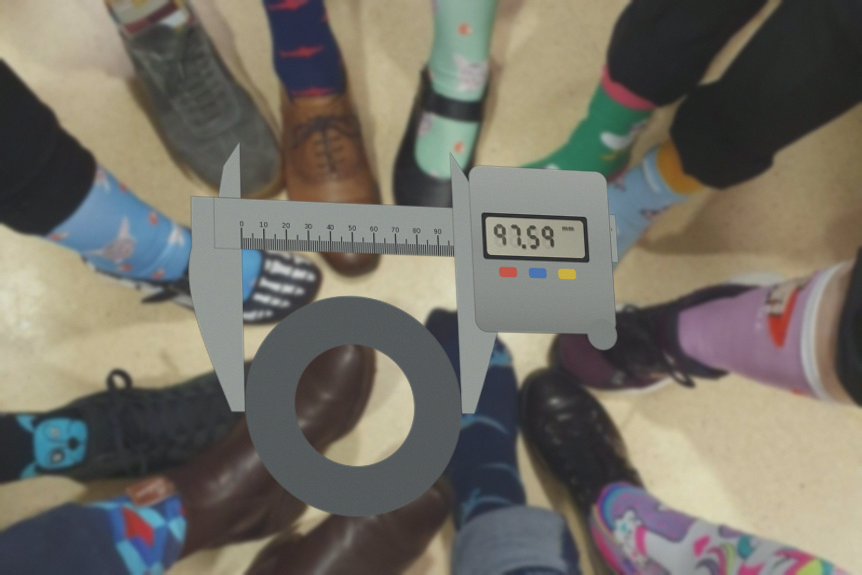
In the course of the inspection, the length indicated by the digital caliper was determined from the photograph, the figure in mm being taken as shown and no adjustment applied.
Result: 97.59 mm
